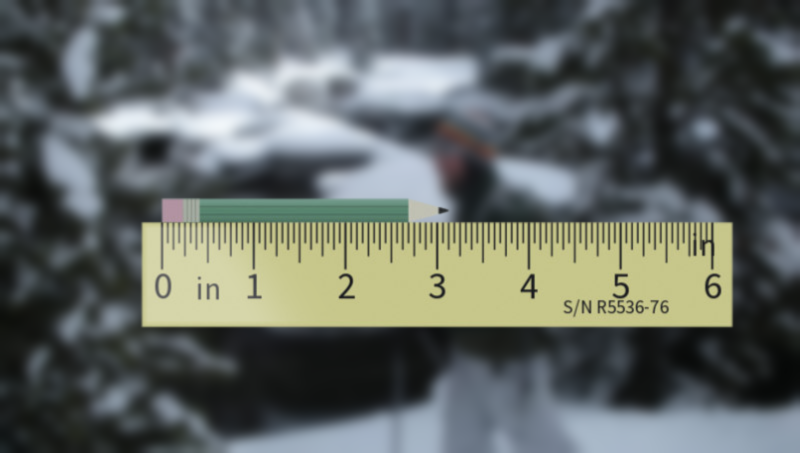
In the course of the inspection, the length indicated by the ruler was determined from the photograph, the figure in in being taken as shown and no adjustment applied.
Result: 3.125 in
